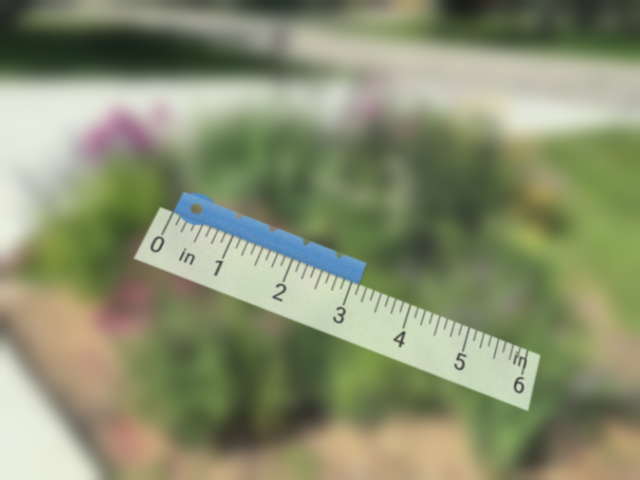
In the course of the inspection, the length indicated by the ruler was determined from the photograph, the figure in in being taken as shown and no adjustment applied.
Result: 3.125 in
